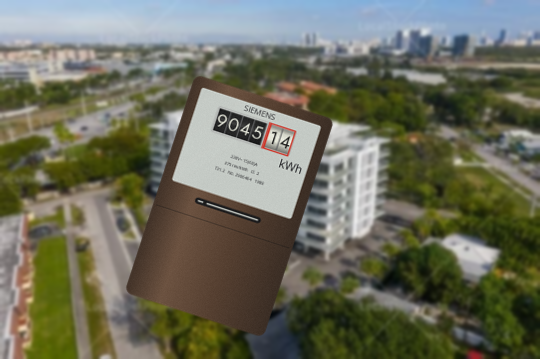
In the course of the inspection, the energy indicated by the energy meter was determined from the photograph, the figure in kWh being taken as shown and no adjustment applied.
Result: 9045.14 kWh
